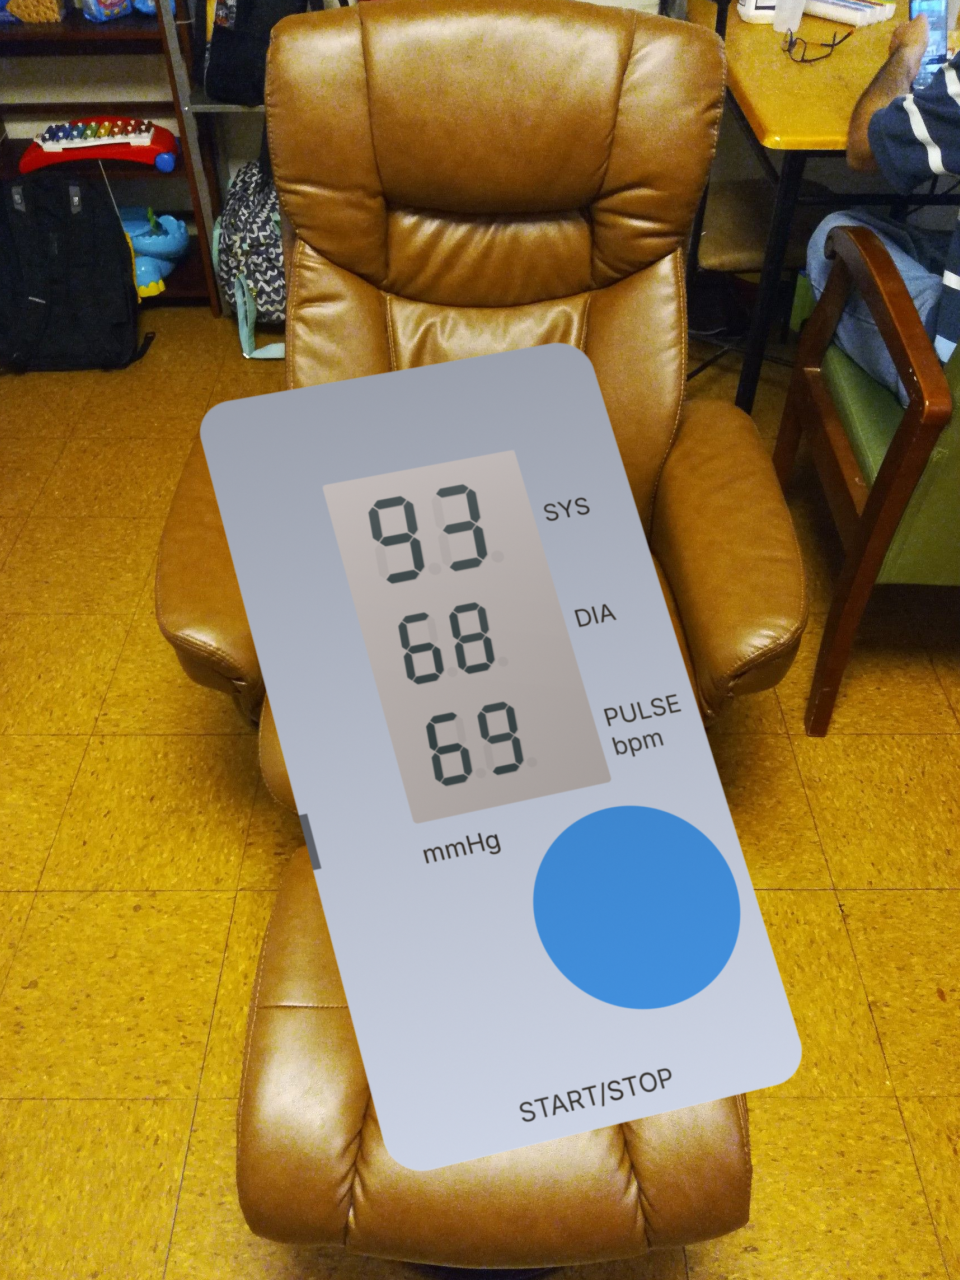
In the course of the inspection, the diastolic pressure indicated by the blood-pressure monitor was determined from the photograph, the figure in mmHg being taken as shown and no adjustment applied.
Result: 68 mmHg
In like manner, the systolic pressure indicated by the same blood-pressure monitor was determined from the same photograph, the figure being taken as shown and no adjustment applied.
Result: 93 mmHg
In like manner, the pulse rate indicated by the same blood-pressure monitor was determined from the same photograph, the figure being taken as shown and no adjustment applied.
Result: 69 bpm
